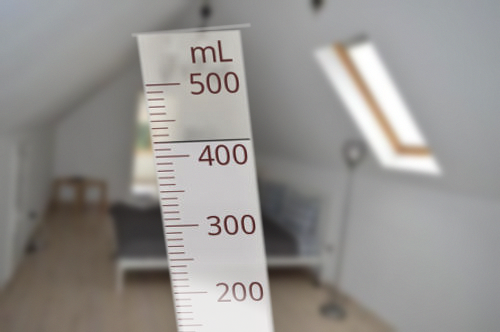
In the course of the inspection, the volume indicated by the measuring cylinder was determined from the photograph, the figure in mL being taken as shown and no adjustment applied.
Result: 420 mL
